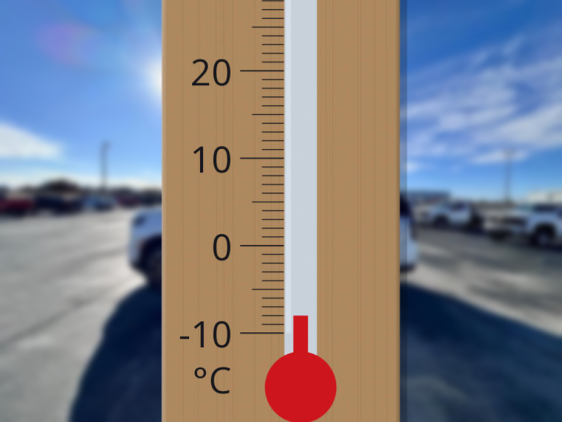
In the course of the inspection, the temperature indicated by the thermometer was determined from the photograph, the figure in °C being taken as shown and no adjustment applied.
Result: -8 °C
